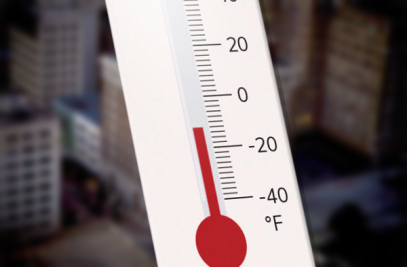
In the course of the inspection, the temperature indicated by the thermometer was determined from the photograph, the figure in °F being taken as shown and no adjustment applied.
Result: -12 °F
